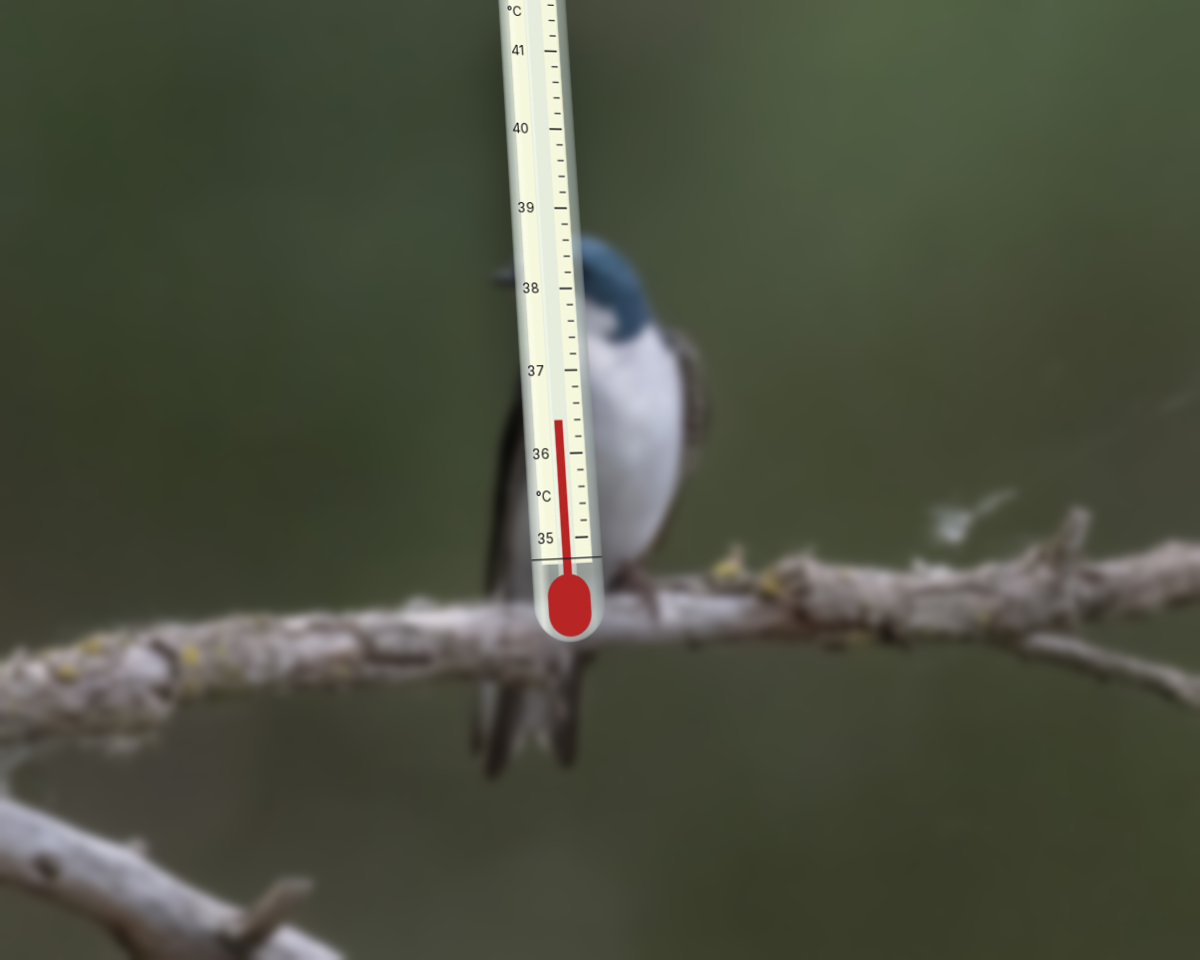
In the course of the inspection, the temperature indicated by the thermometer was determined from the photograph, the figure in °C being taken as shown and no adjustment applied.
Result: 36.4 °C
